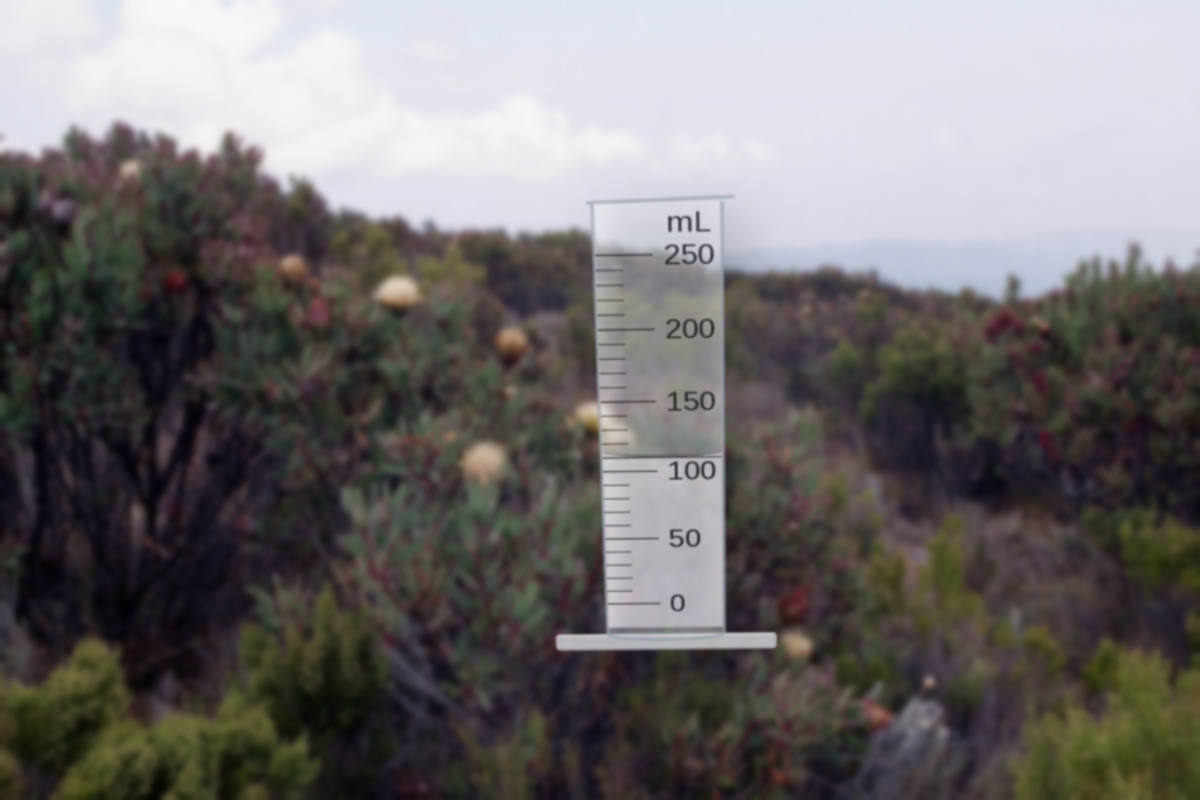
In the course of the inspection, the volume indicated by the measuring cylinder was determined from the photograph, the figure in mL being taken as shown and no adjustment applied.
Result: 110 mL
